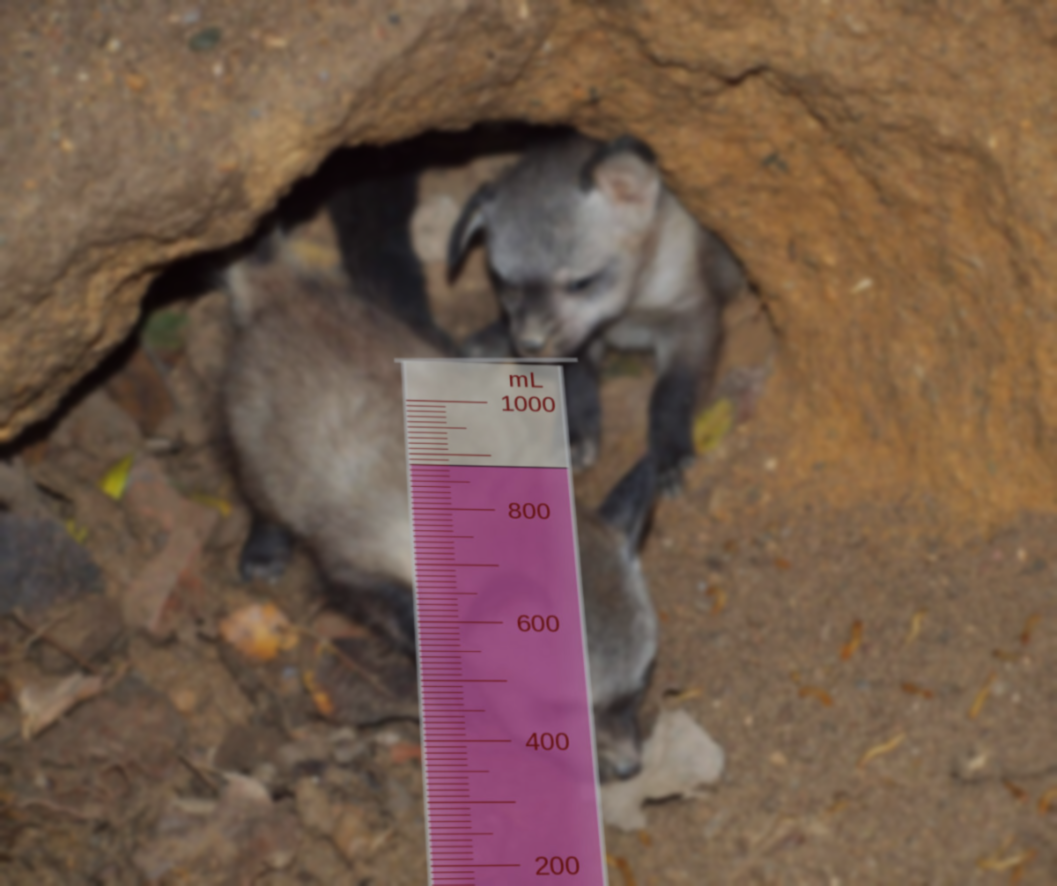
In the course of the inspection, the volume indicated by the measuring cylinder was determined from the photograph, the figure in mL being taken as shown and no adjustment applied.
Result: 880 mL
